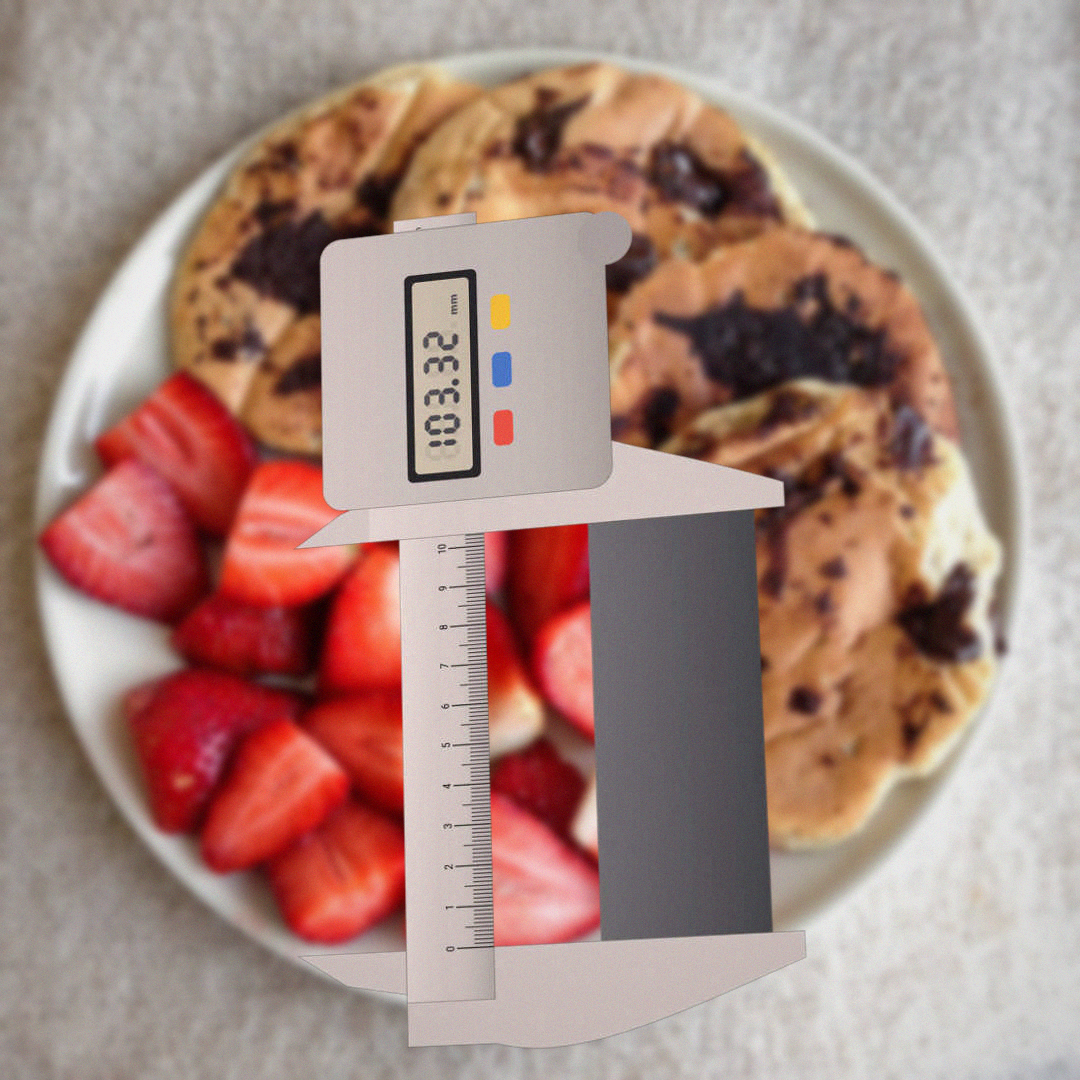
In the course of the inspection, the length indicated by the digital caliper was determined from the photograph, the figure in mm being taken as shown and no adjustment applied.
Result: 103.32 mm
